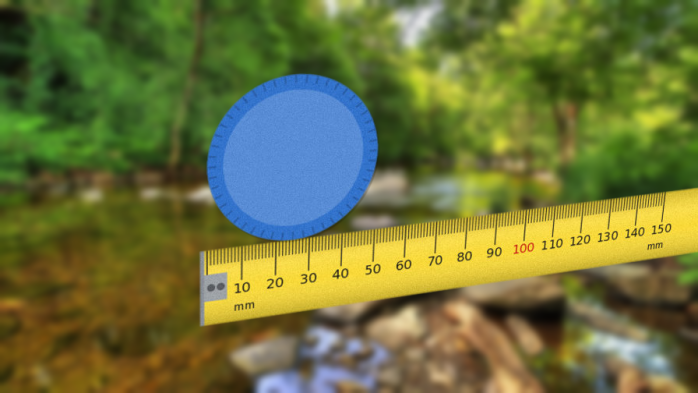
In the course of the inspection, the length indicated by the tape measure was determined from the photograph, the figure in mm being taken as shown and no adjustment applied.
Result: 50 mm
